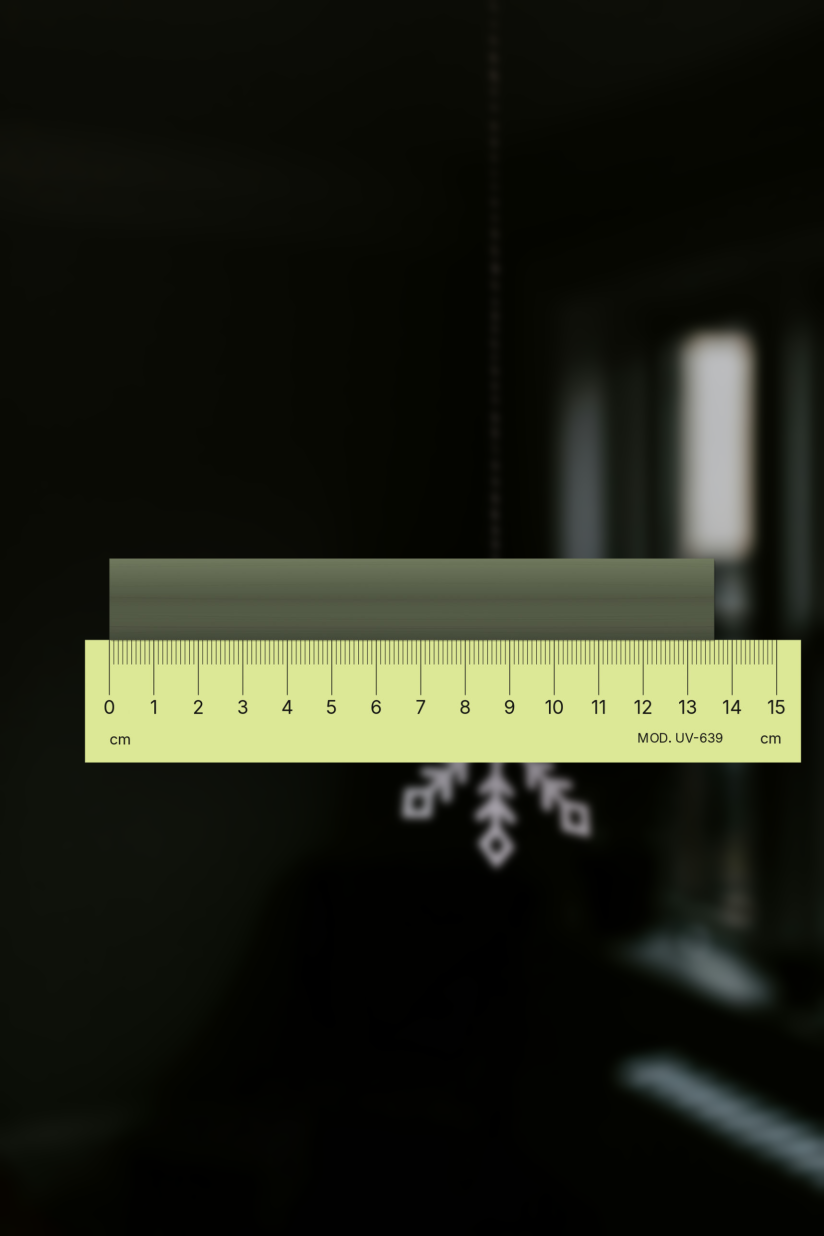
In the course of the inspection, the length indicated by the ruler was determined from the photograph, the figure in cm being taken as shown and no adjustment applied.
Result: 13.6 cm
